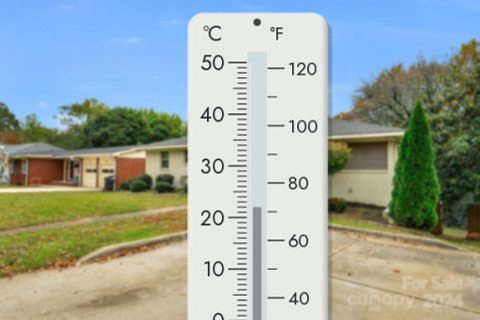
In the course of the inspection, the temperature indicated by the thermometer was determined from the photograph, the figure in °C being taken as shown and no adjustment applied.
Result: 22 °C
